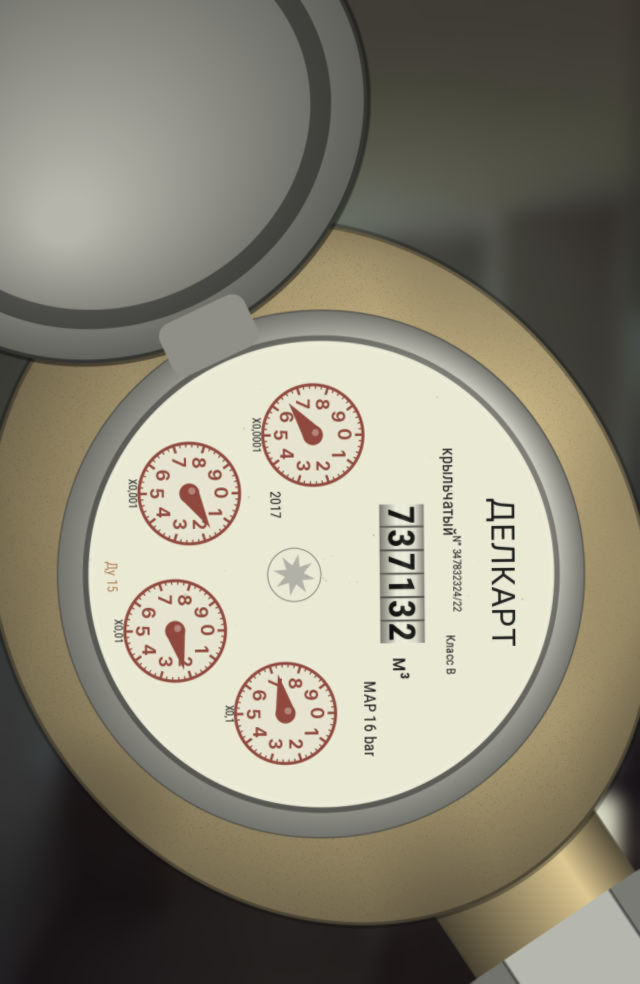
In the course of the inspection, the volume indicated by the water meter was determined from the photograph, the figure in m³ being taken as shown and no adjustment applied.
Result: 737132.7216 m³
